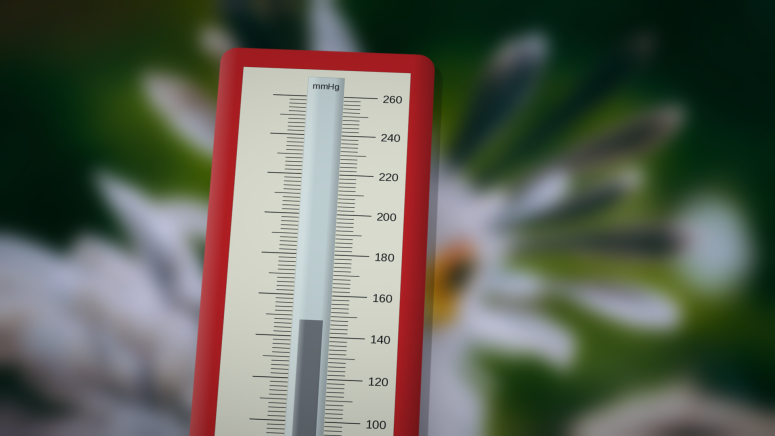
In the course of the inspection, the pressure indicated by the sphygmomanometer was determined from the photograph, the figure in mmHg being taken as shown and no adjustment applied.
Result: 148 mmHg
